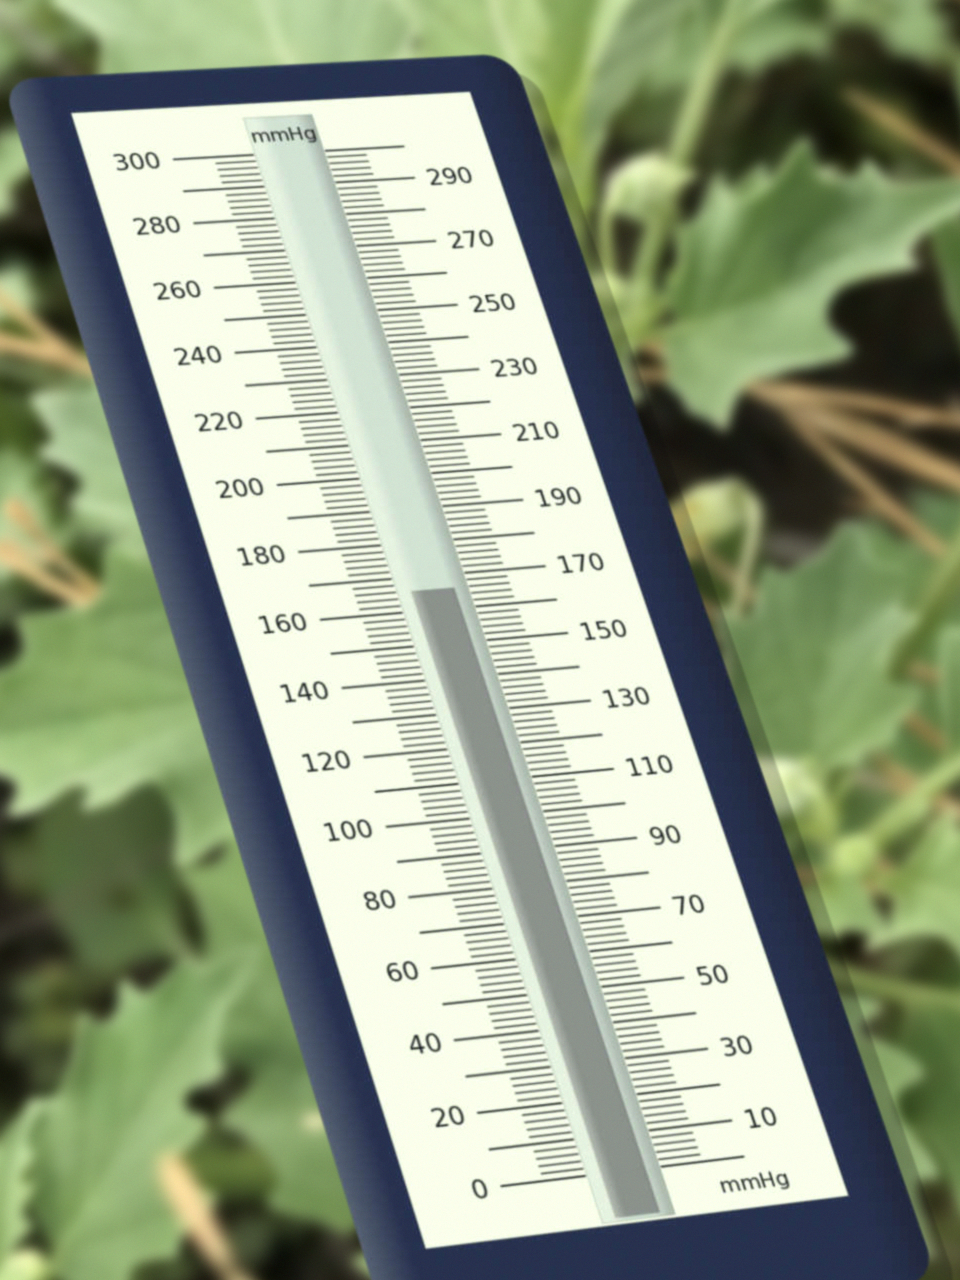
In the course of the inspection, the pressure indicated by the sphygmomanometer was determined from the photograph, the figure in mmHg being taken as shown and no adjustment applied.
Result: 166 mmHg
